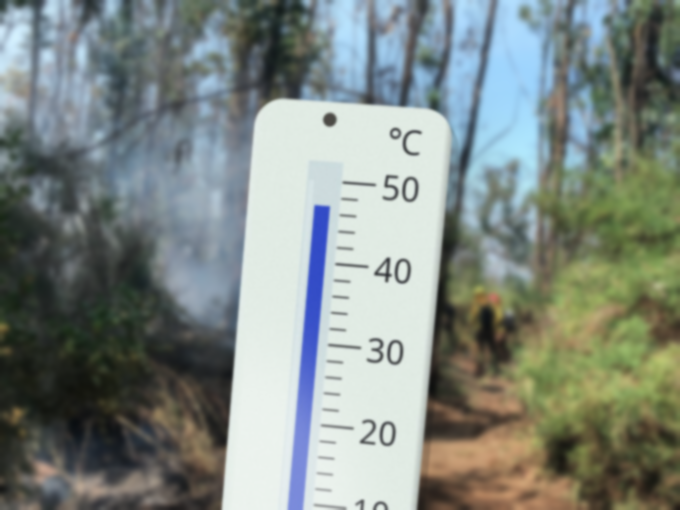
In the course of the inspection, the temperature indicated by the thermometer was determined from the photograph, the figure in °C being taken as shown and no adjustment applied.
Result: 47 °C
